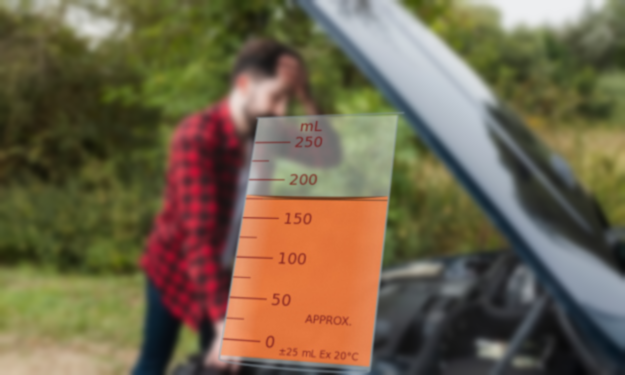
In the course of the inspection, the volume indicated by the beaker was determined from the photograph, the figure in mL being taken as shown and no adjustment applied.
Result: 175 mL
